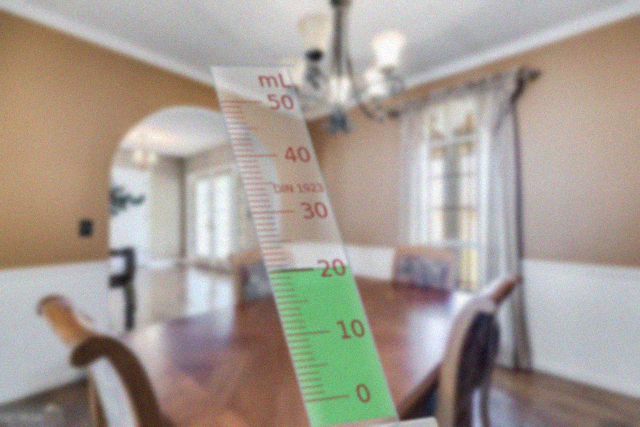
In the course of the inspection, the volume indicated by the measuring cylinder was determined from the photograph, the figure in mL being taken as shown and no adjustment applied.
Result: 20 mL
